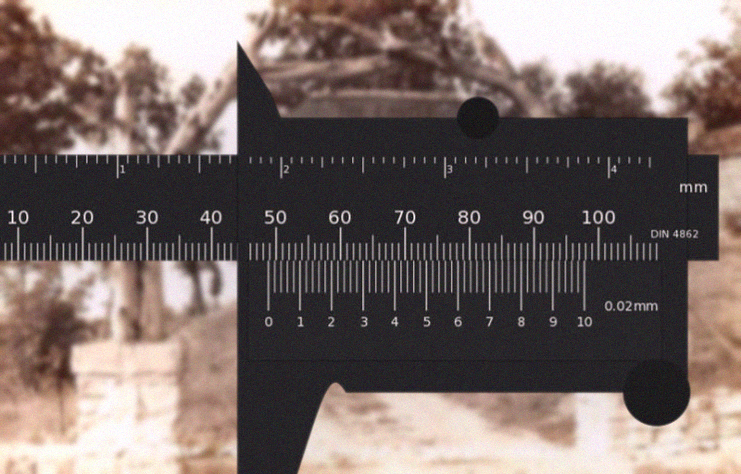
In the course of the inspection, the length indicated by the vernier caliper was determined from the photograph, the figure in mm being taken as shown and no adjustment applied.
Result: 48.8 mm
